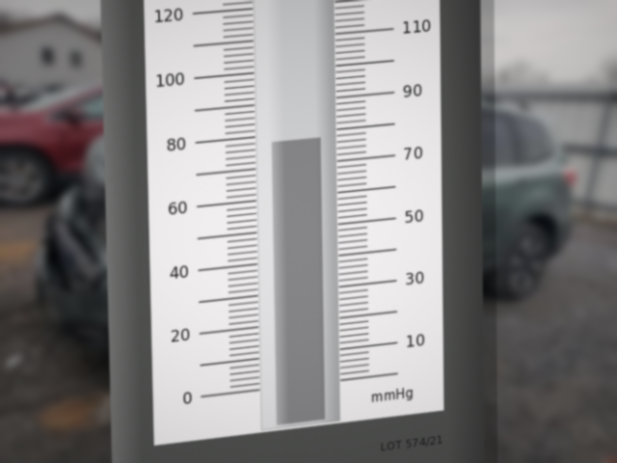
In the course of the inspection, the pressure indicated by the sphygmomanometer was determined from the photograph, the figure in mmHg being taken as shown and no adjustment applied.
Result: 78 mmHg
